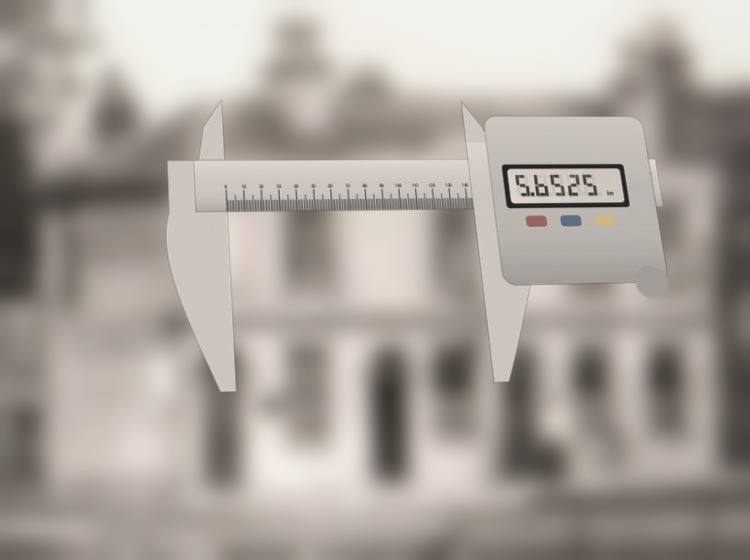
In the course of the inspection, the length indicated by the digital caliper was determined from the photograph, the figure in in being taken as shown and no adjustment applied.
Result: 5.6525 in
